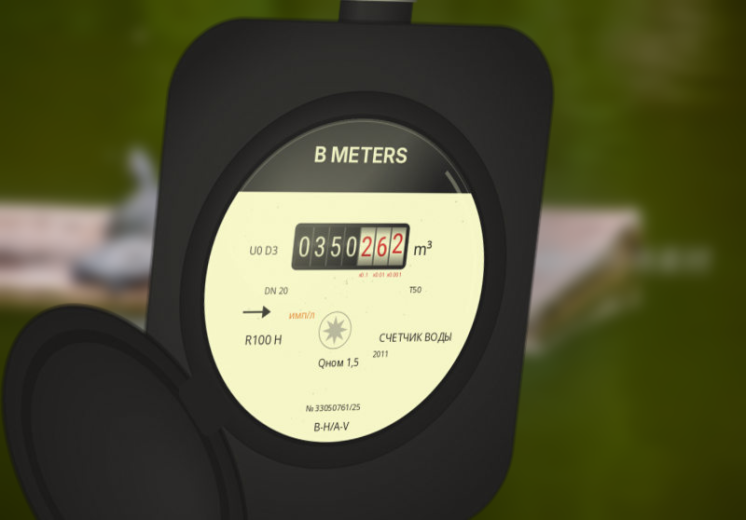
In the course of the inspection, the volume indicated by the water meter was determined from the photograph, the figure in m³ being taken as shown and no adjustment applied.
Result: 350.262 m³
